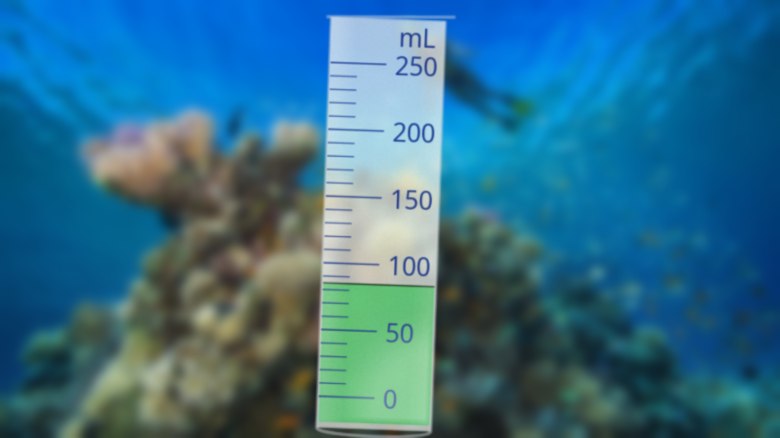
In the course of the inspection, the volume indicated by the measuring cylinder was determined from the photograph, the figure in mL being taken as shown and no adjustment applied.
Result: 85 mL
